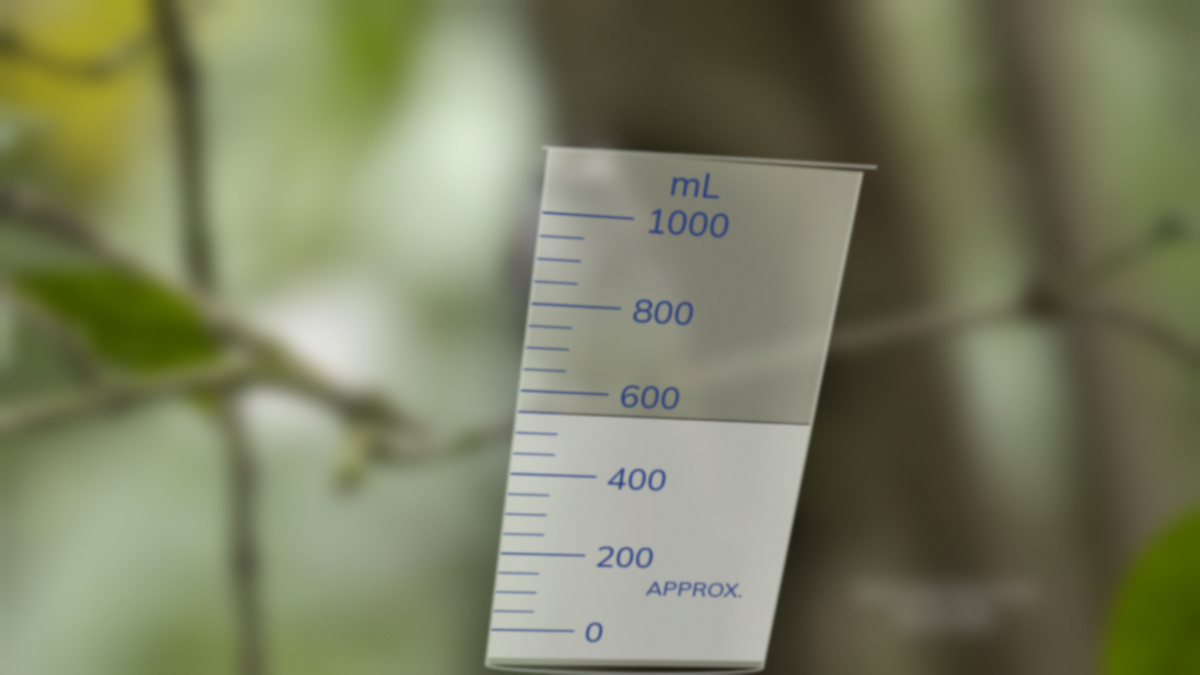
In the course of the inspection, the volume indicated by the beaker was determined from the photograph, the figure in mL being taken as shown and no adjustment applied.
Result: 550 mL
